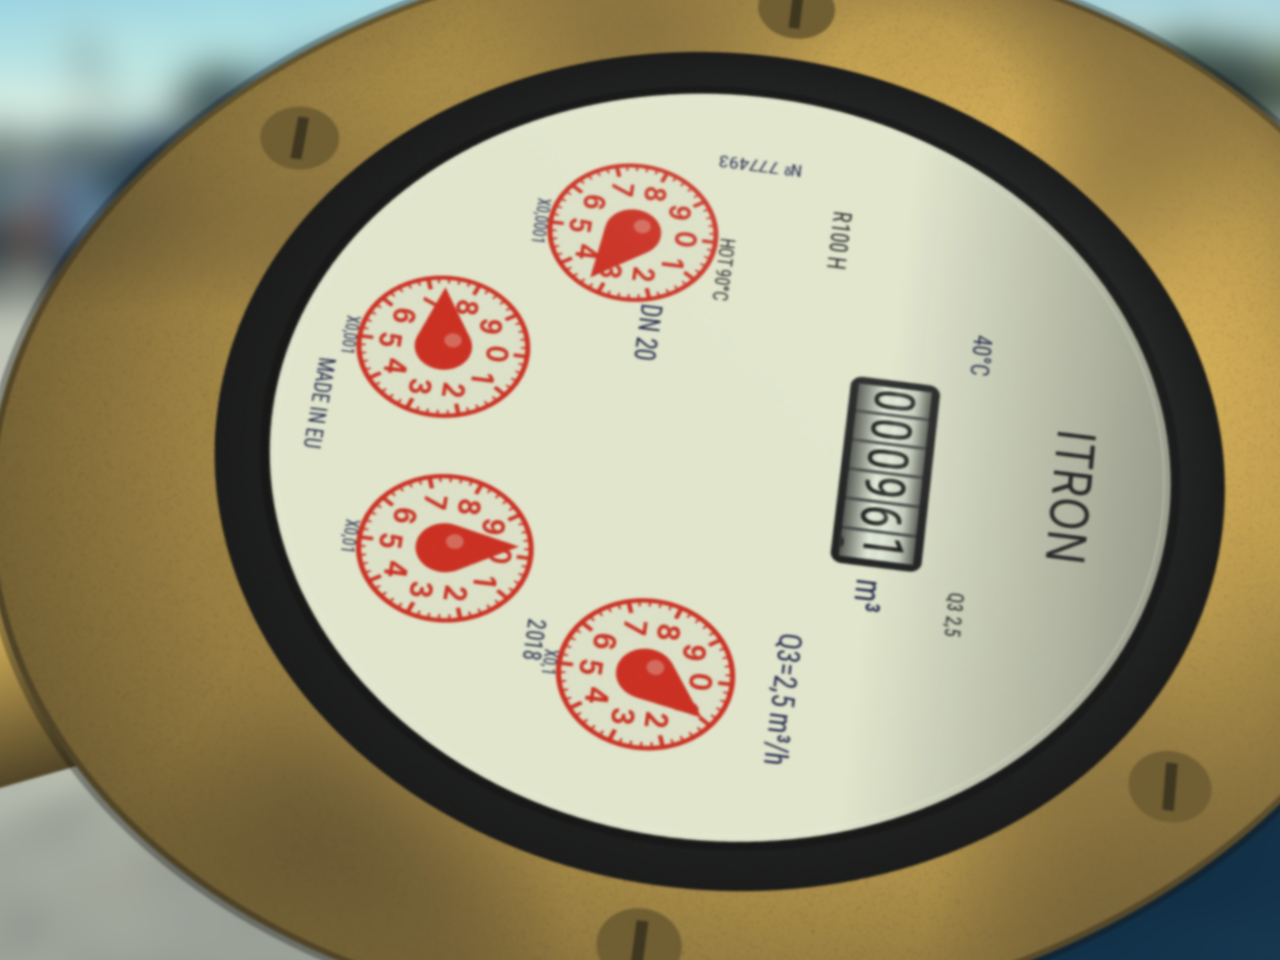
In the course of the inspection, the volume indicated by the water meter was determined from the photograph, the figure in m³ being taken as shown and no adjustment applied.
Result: 961.0973 m³
